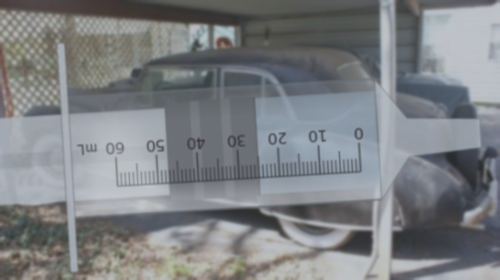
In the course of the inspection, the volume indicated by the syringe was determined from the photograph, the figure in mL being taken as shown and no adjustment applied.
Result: 25 mL
